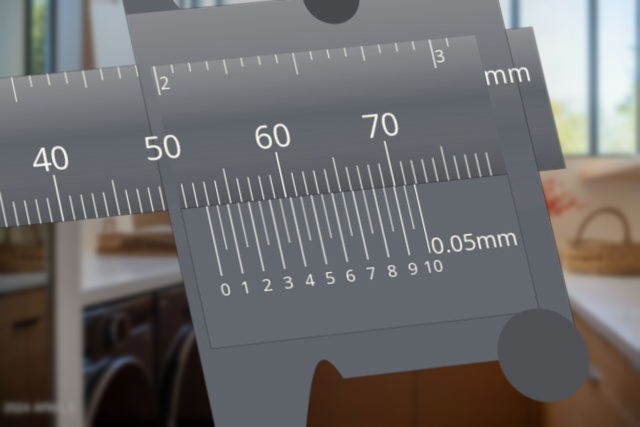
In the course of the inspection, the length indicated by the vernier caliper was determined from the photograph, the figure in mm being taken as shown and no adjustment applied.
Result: 52.8 mm
